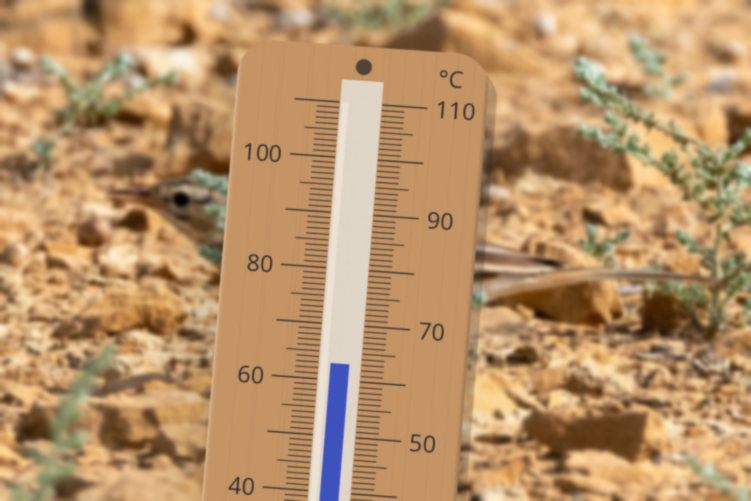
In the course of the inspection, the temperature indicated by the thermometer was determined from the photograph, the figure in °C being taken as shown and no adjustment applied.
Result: 63 °C
